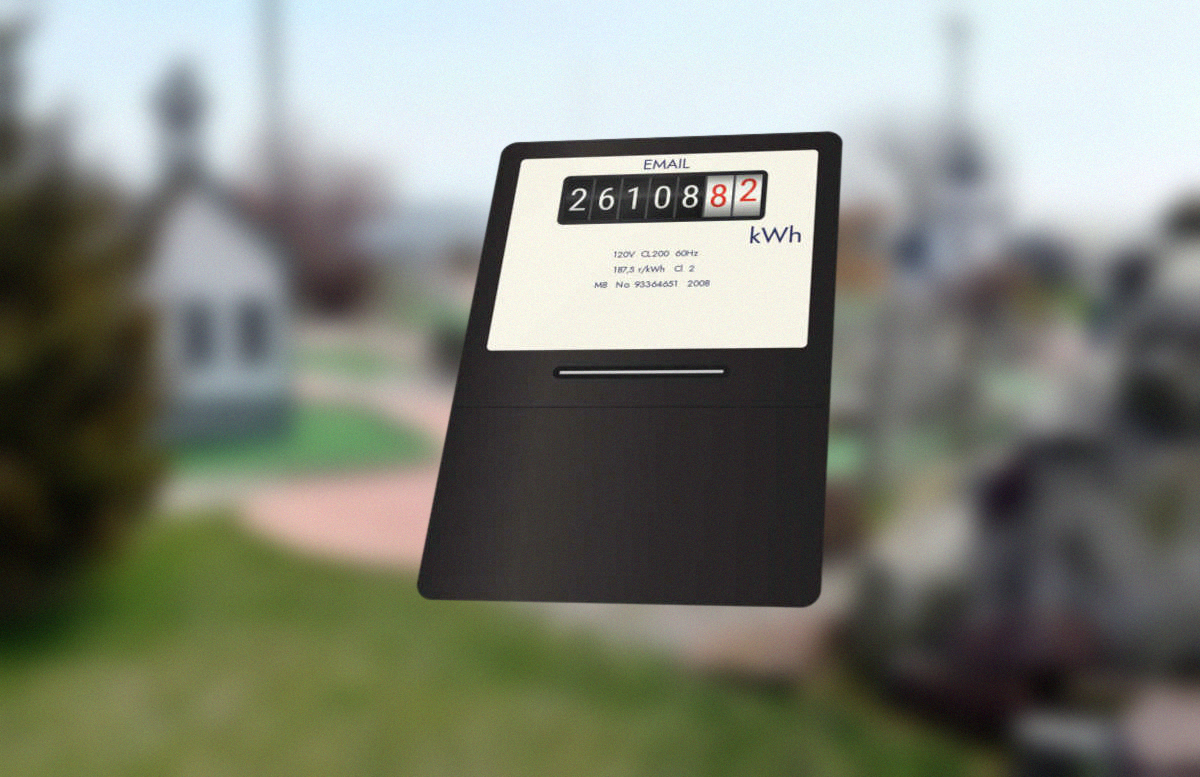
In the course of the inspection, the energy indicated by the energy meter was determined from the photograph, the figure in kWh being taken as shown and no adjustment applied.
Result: 26108.82 kWh
